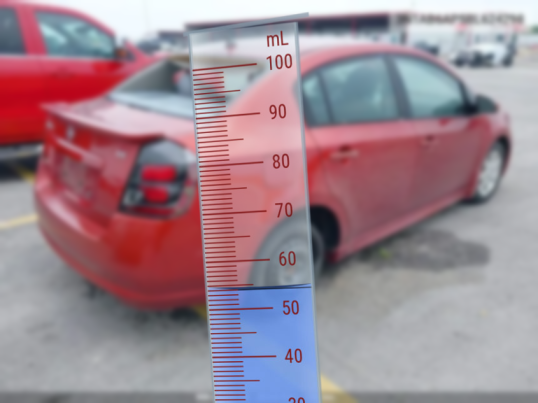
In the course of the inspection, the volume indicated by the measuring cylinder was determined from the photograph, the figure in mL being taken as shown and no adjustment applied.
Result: 54 mL
